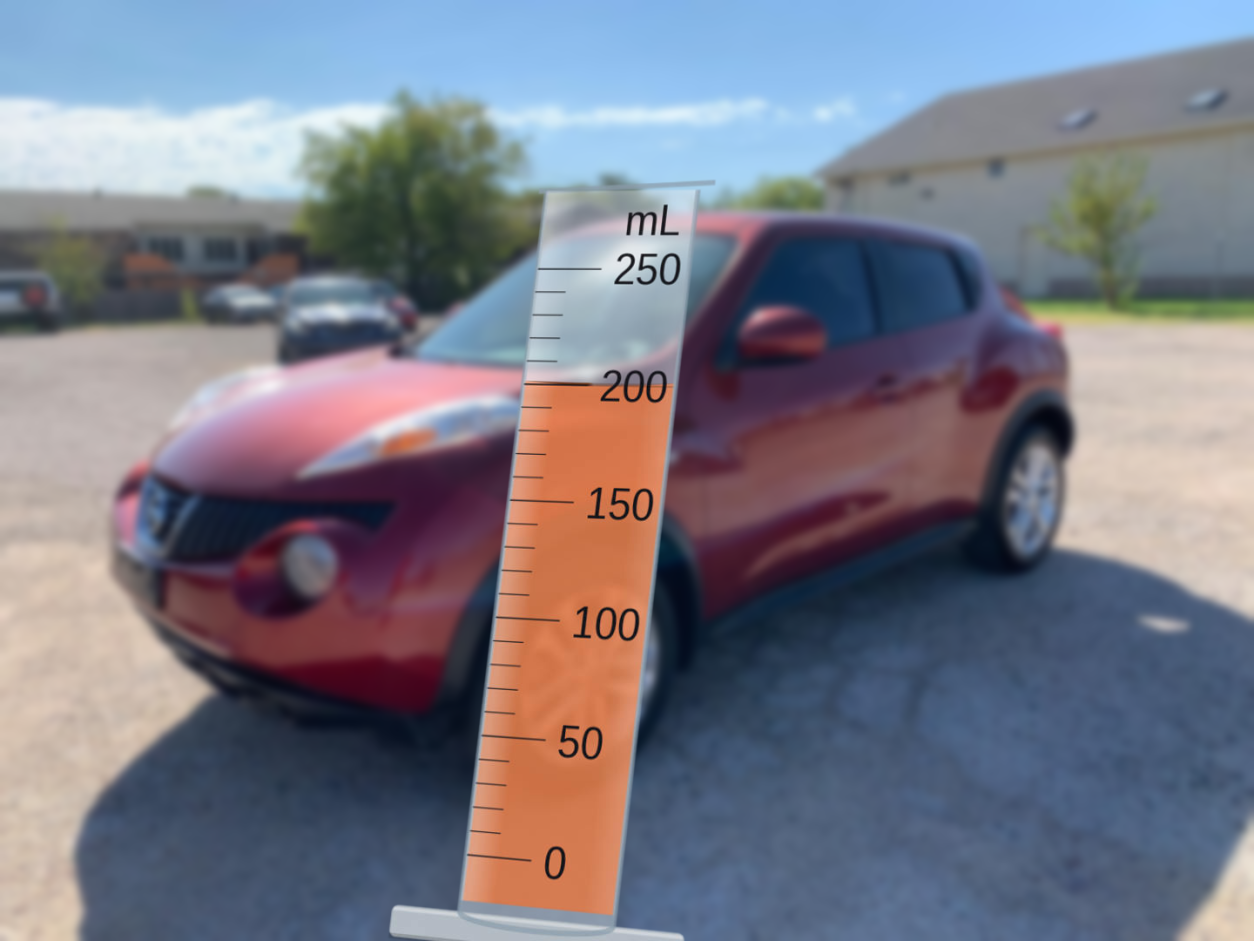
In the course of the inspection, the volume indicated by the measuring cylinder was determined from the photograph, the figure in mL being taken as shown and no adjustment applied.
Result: 200 mL
